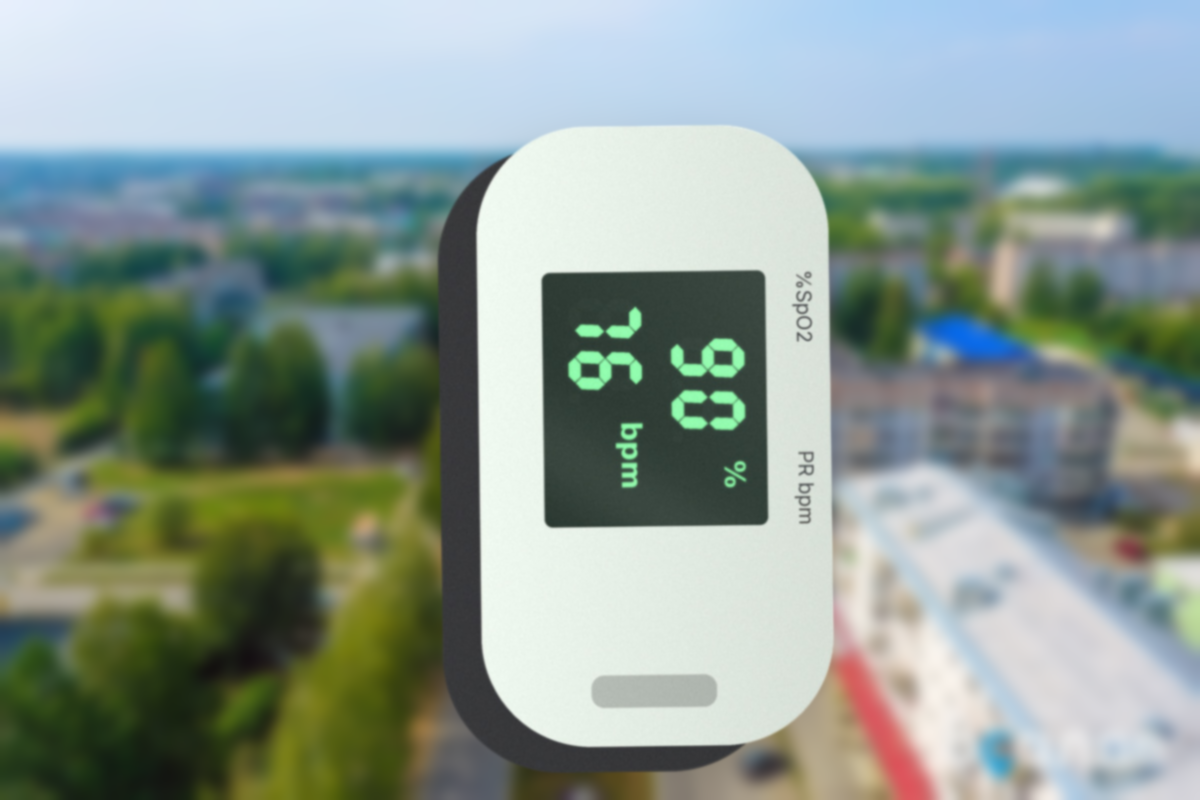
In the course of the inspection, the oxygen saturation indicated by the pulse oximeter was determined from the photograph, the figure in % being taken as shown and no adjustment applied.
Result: 90 %
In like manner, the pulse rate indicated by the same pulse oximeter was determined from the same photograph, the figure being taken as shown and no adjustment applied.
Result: 76 bpm
